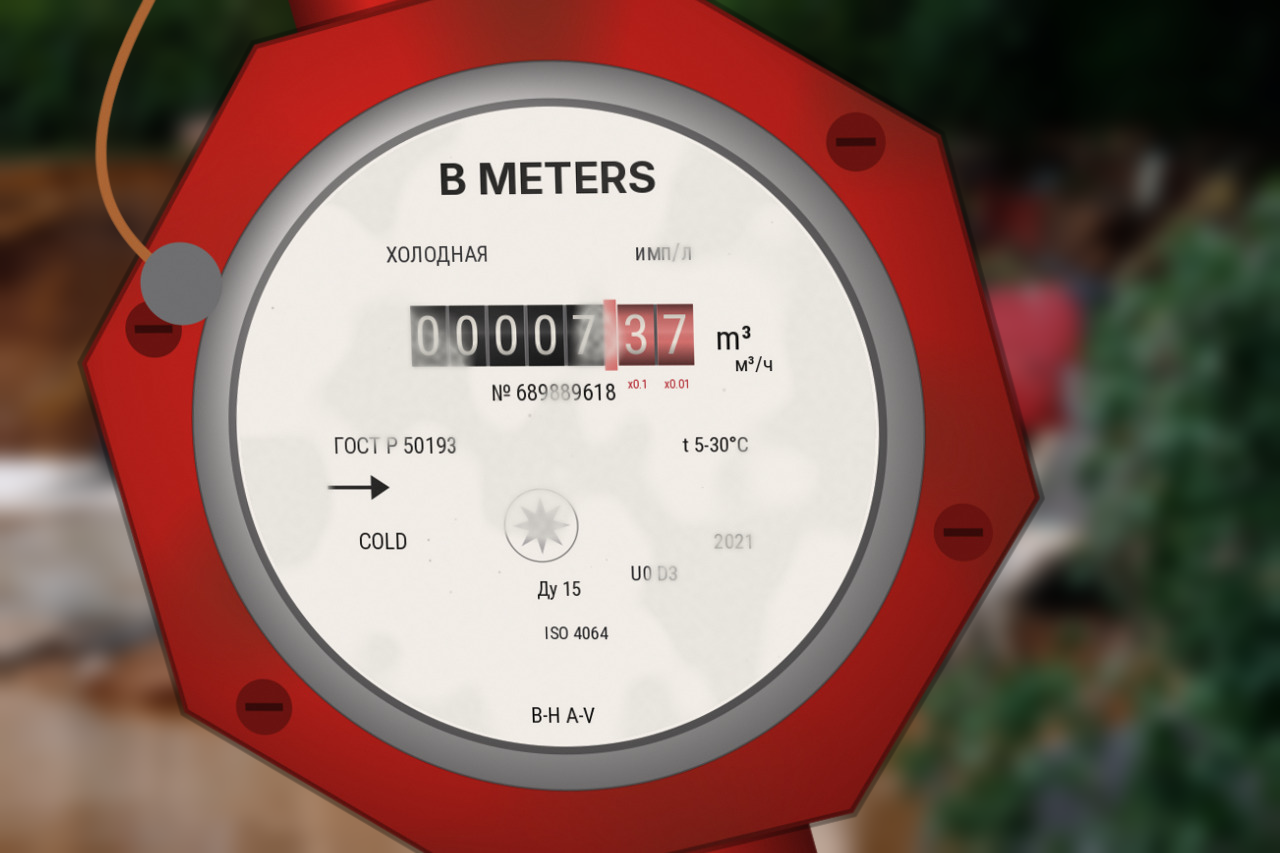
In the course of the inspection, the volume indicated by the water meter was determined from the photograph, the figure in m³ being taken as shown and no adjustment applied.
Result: 7.37 m³
